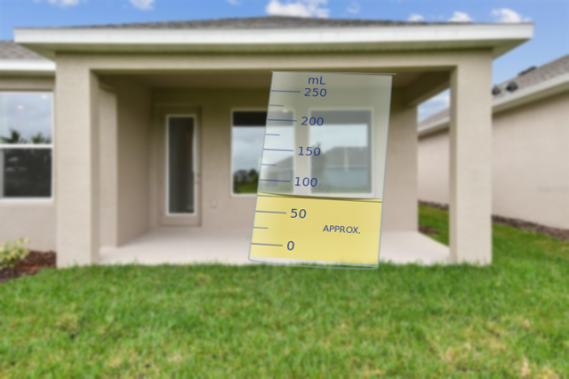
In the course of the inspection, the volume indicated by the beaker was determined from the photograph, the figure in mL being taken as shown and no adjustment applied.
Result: 75 mL
